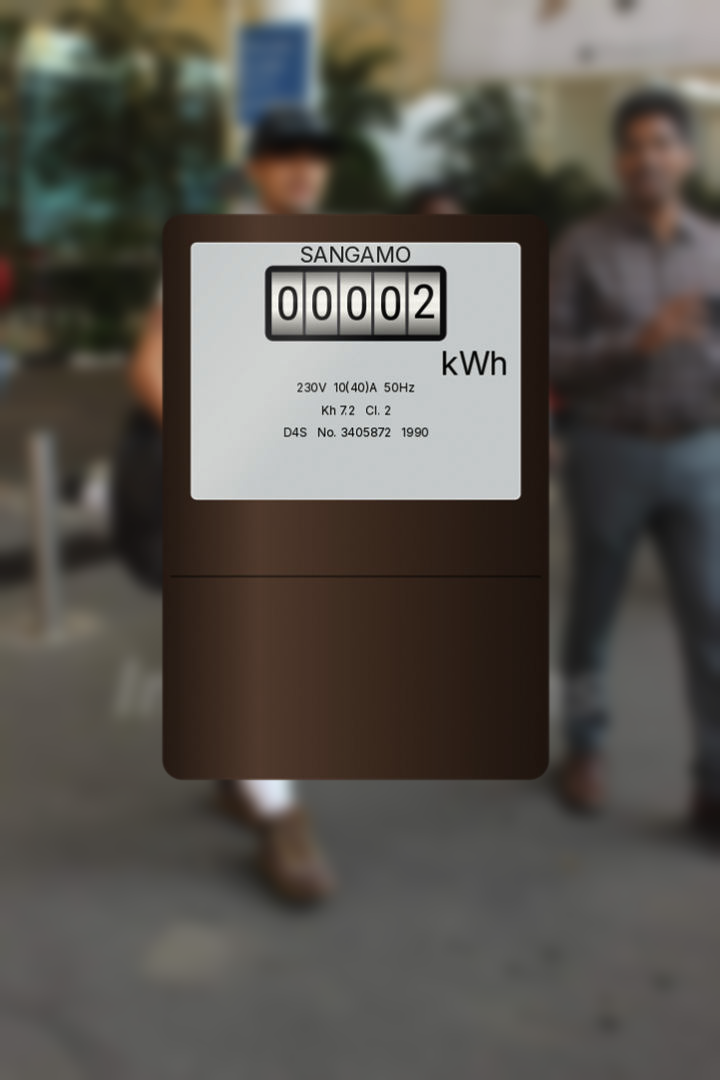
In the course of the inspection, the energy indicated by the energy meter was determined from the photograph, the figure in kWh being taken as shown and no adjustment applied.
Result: 2 kWh
